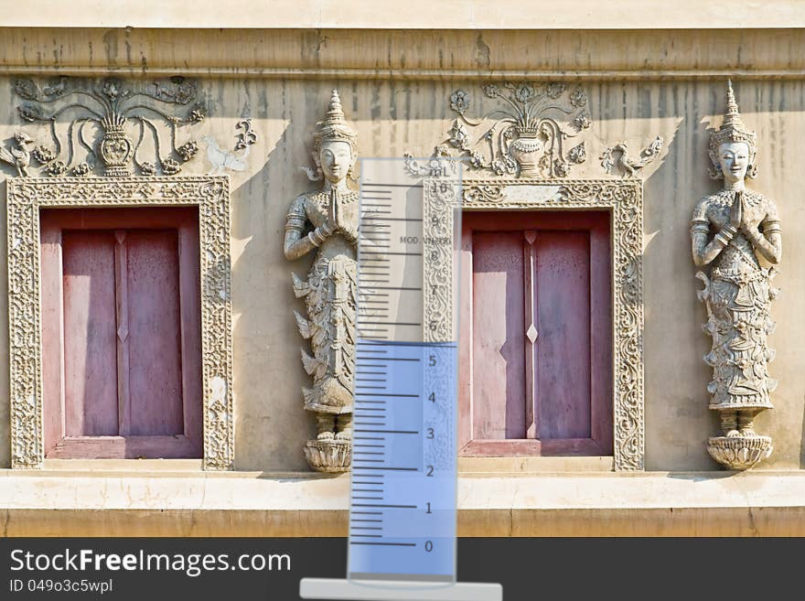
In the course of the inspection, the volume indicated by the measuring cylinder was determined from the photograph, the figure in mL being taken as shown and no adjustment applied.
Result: 5.4 mL
